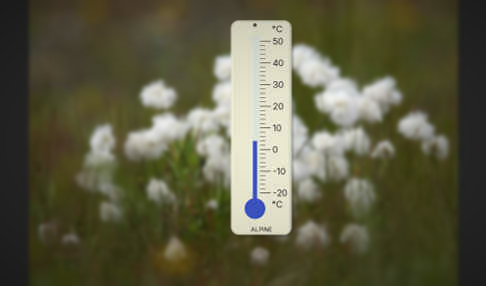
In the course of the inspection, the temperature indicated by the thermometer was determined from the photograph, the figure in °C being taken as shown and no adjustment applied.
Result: 4 °C
